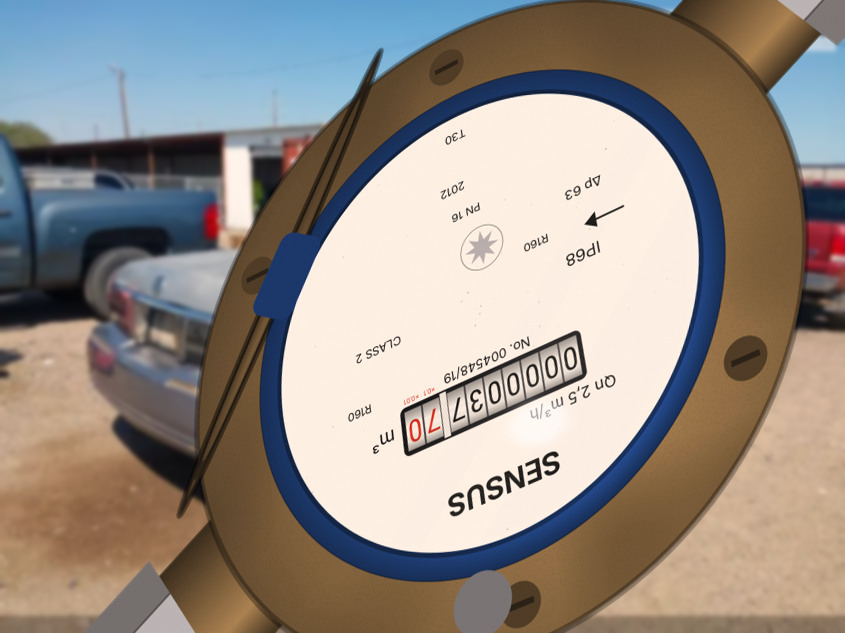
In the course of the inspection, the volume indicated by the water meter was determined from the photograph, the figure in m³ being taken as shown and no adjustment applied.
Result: 37.70 m³
